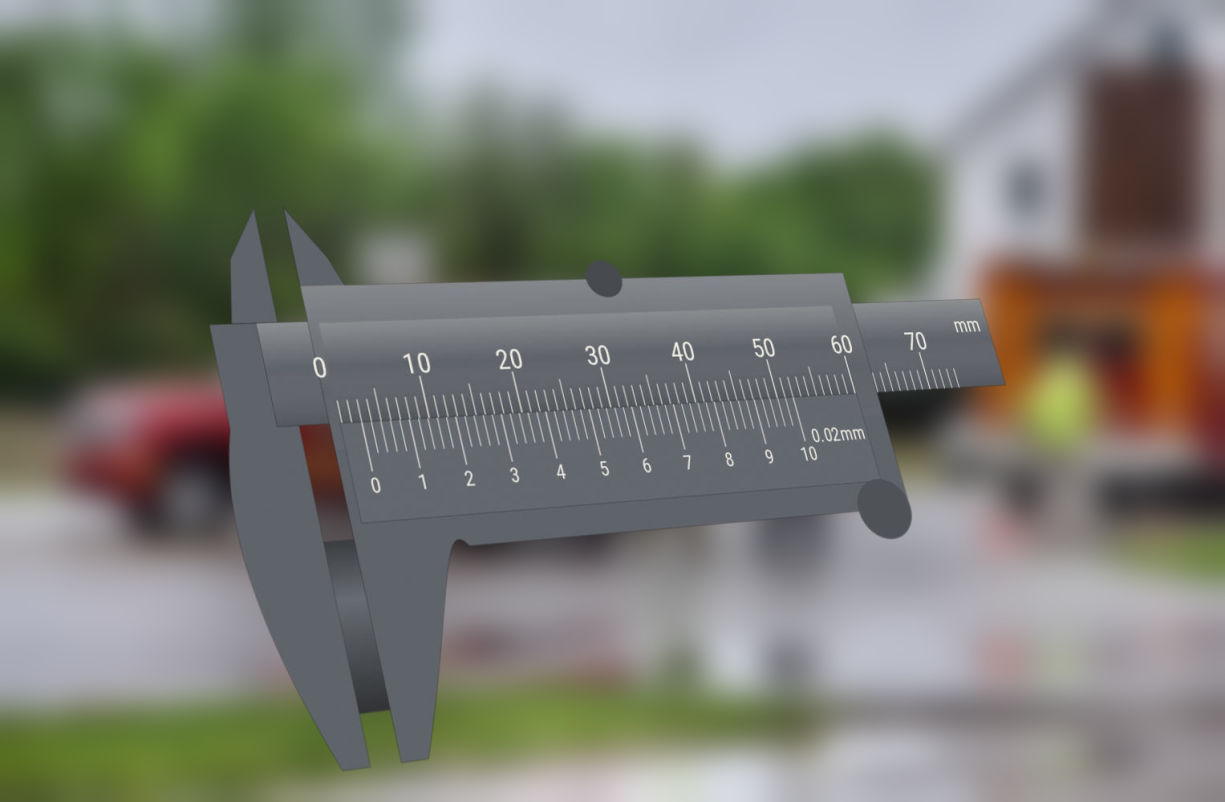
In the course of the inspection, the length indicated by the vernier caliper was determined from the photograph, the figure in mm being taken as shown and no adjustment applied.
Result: 3.0 mm
